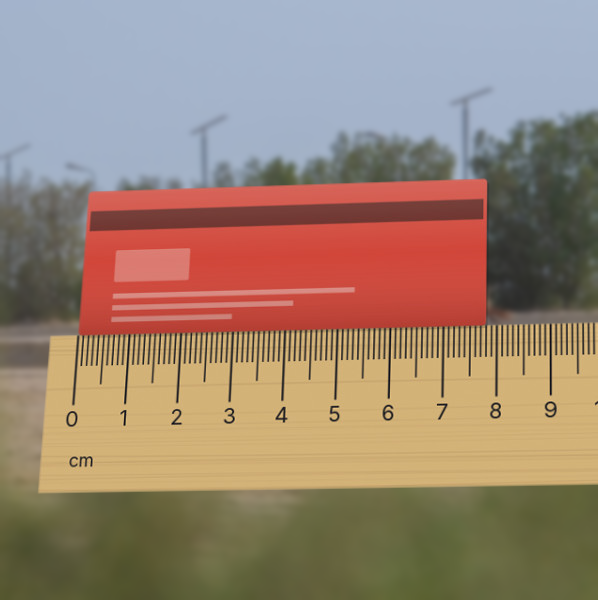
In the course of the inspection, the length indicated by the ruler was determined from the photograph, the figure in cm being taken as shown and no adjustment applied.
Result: 7.8 cm
